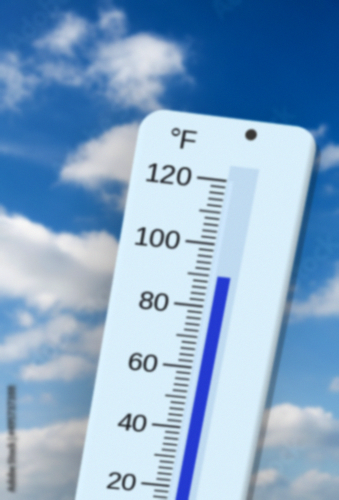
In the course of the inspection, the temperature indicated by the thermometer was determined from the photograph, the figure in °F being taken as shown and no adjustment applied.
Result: 90 °F
